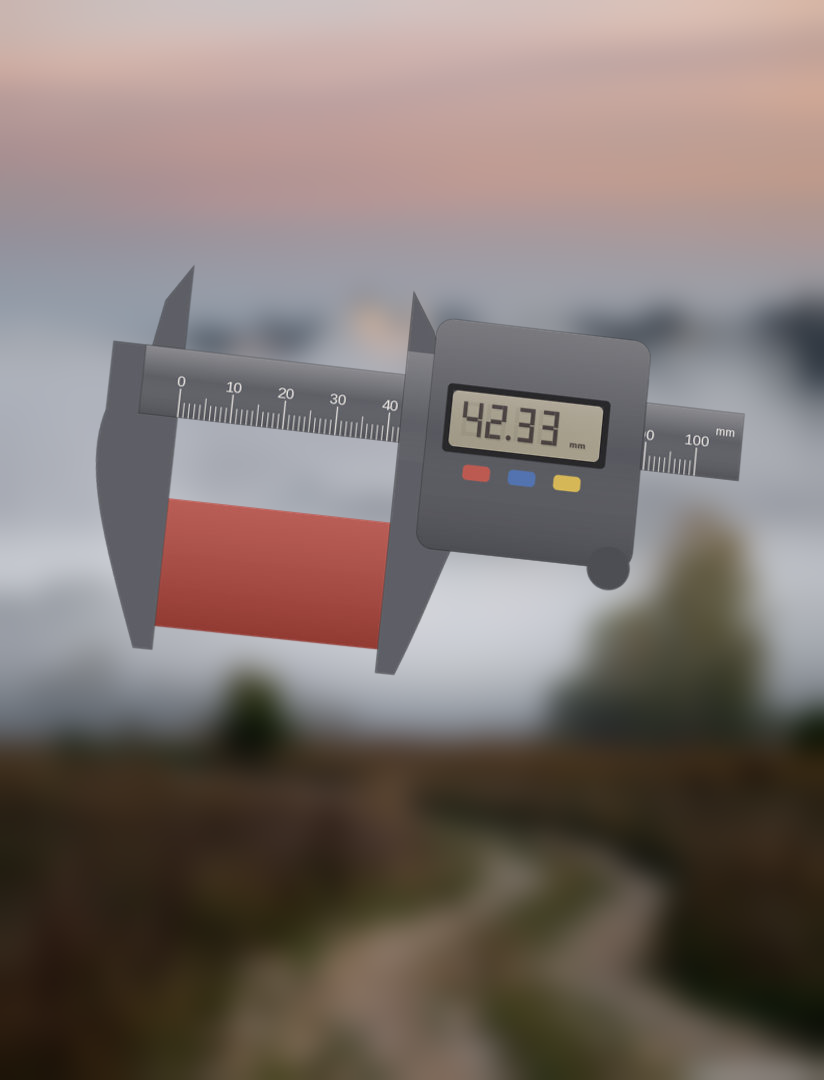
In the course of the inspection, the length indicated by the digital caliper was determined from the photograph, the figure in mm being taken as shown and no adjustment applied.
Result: 42.33 mm
